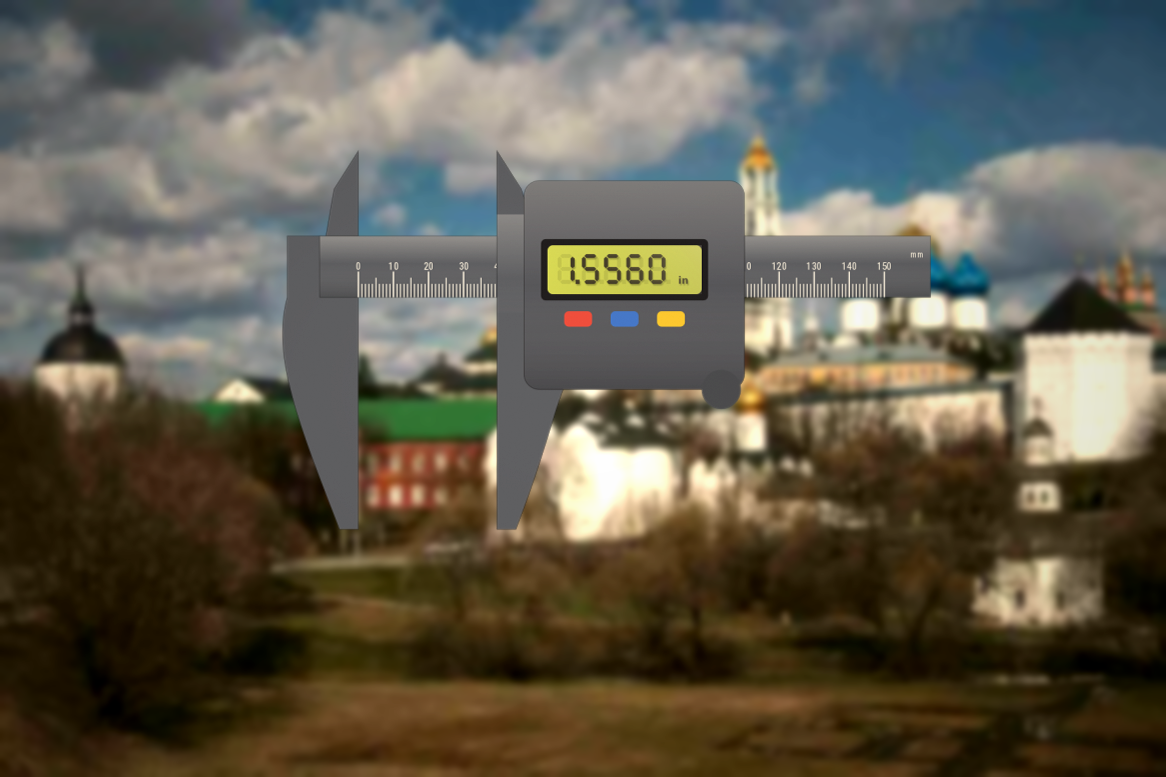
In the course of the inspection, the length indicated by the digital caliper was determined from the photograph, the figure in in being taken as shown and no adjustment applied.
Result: 1.5560 in
